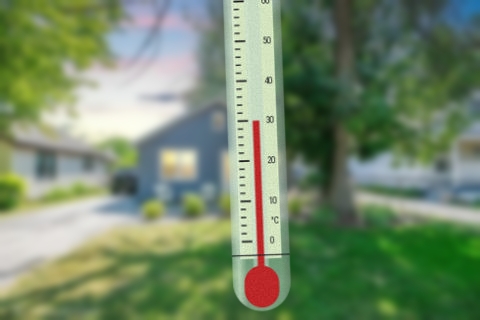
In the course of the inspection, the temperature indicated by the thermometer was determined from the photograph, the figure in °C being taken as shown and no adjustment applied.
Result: 30 °C
